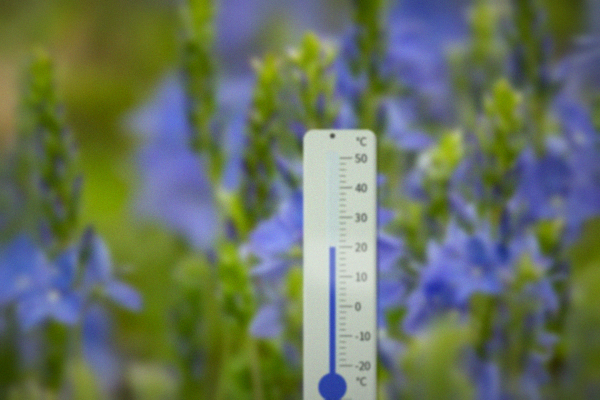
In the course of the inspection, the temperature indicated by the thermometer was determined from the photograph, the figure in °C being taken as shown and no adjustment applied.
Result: 20 °C
